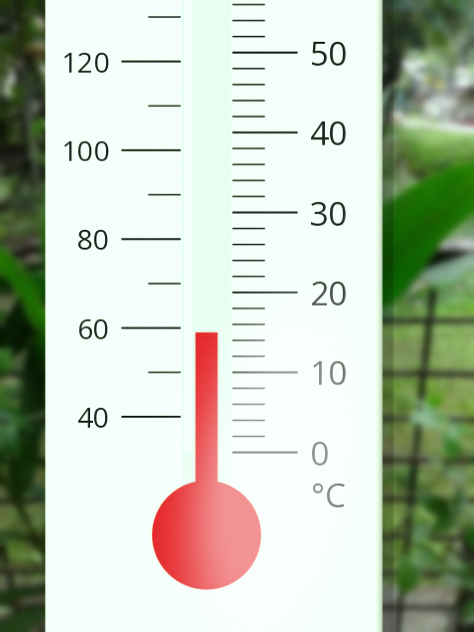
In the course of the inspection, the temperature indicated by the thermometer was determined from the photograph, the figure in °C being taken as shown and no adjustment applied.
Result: 15 °C
